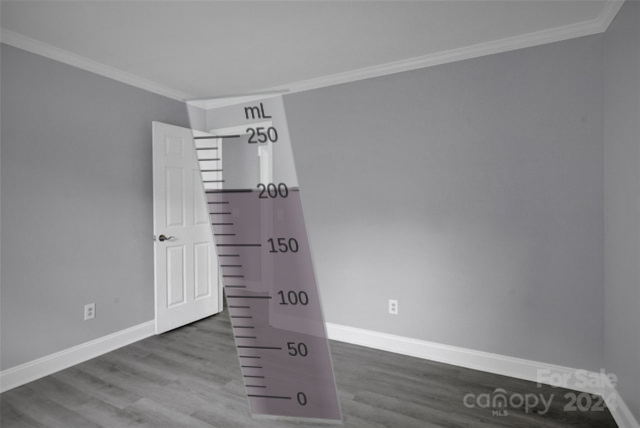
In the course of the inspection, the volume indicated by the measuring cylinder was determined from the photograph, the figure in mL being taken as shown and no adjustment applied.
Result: 200 mL
